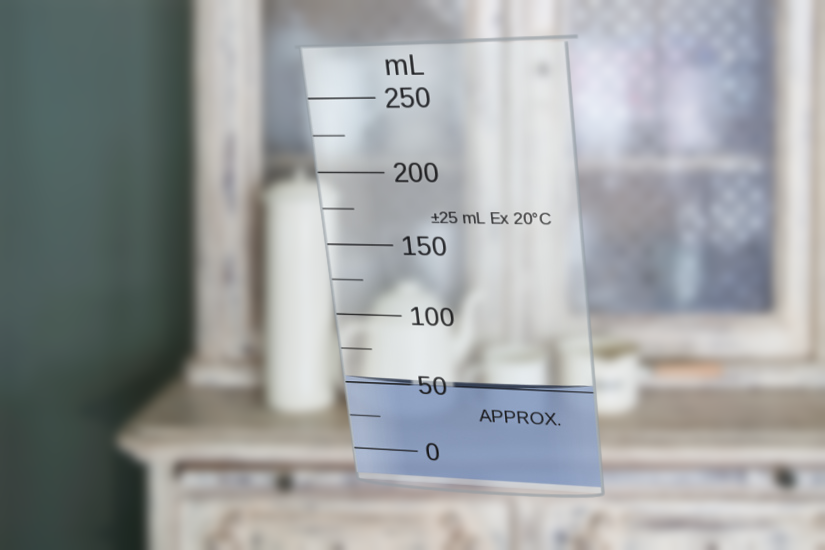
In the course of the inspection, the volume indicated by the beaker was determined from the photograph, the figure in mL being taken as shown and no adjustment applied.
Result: 50 mL
